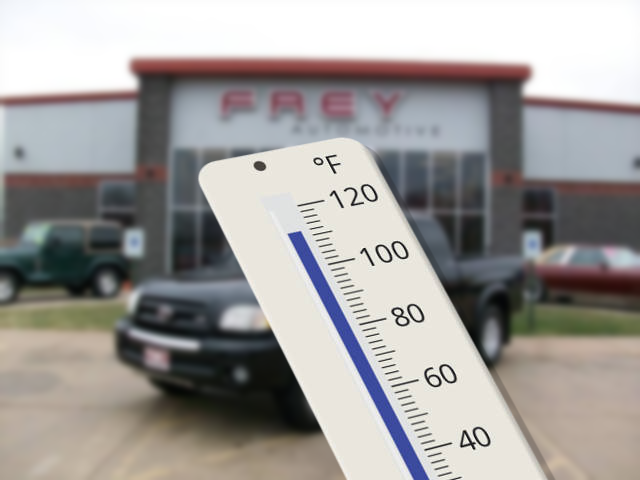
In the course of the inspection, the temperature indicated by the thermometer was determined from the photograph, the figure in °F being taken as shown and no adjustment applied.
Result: 112 °F
